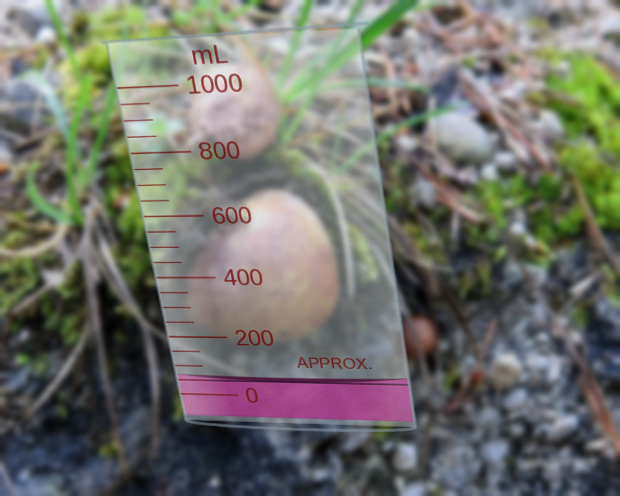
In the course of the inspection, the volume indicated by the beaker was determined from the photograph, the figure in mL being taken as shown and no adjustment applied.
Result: 50 mL
